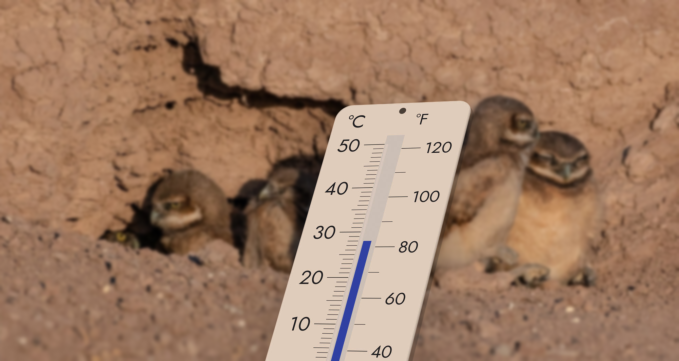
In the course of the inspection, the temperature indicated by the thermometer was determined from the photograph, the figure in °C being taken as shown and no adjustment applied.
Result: 28 °C
